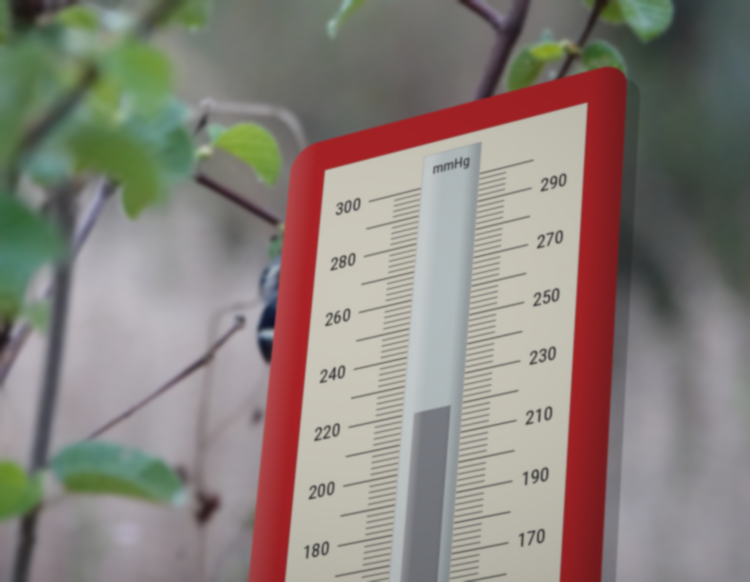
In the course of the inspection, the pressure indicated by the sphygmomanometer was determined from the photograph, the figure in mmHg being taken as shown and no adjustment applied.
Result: 220 mmHg
